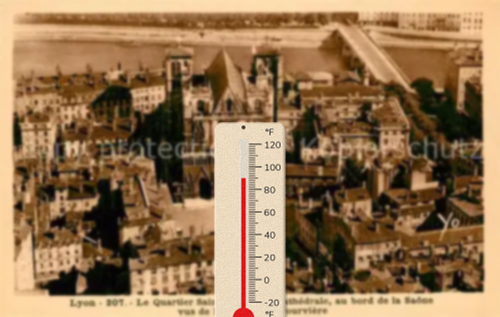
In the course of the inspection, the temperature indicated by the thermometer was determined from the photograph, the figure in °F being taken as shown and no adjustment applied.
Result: 90 °F
